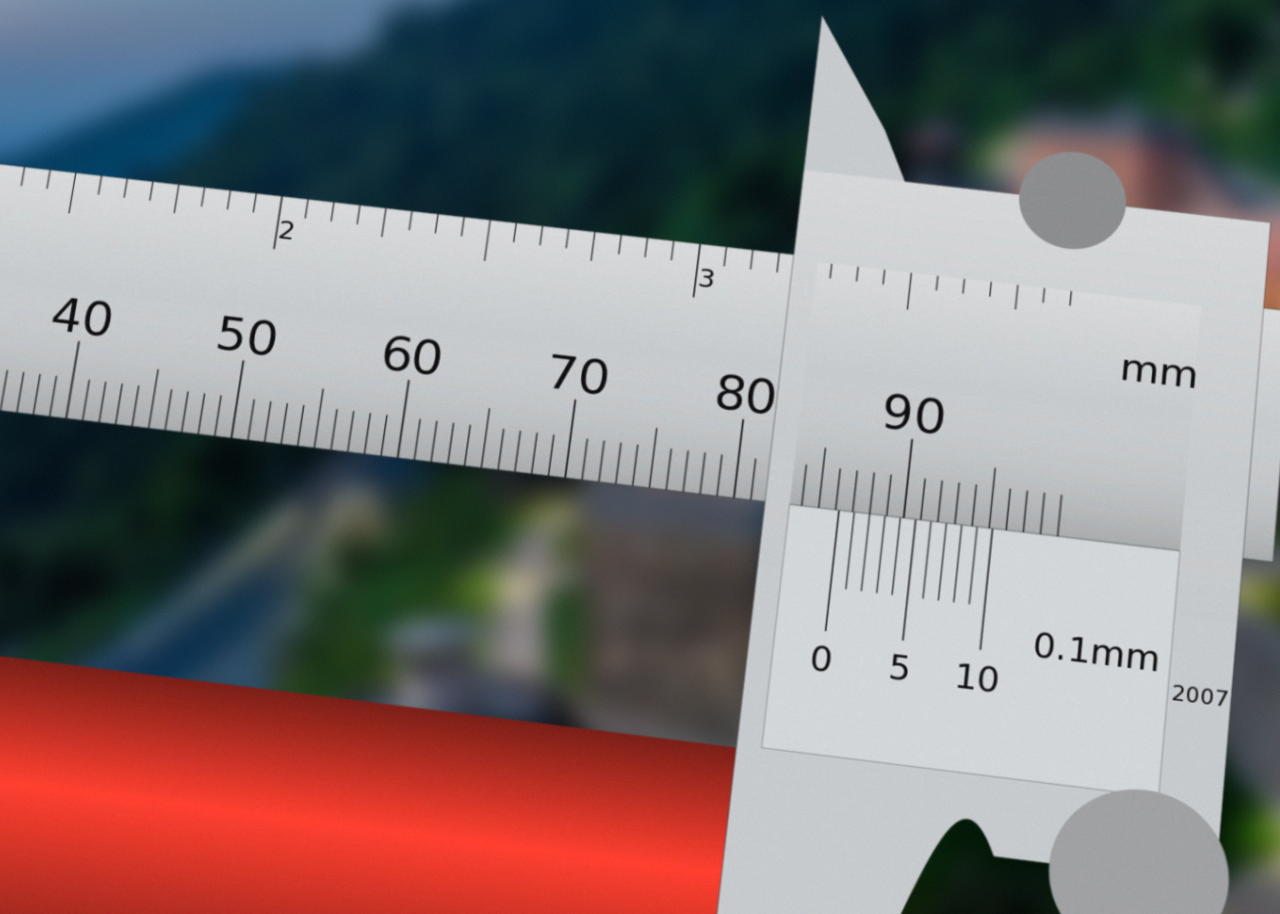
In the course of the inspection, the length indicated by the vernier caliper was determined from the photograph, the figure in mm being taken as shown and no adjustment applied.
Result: 86.2 mm
